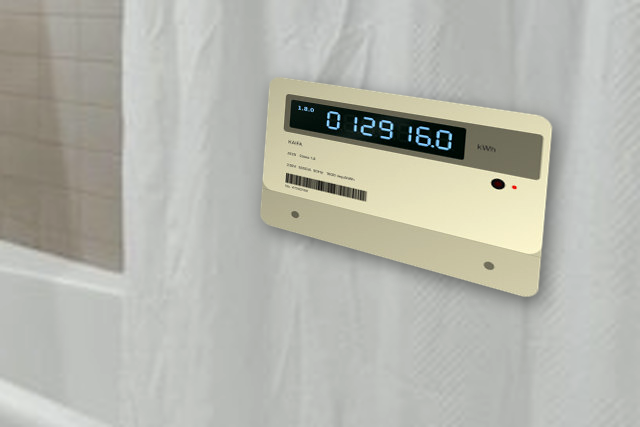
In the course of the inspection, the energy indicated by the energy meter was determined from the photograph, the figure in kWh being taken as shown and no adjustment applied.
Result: 12916.0 kWh
